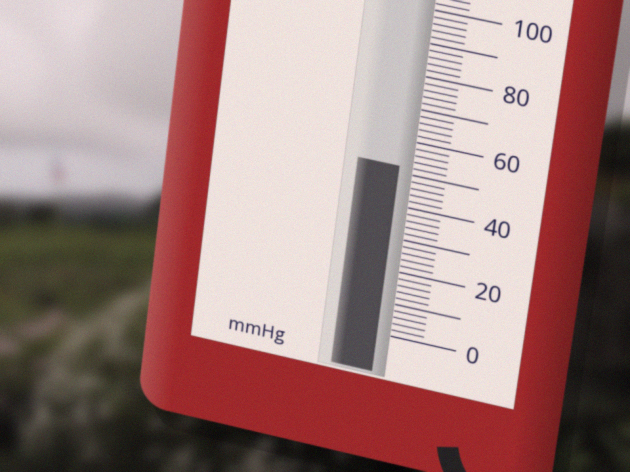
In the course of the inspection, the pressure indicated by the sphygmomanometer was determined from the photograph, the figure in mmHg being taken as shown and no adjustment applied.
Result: 52 mmHg
